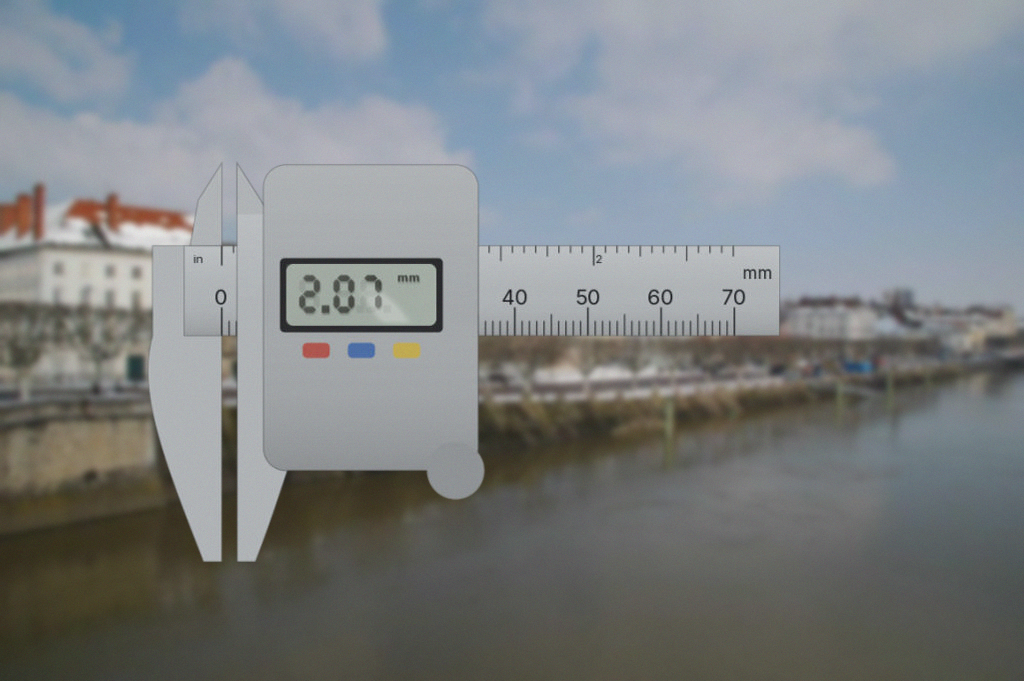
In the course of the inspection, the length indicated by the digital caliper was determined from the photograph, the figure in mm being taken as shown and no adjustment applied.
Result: 2.07 mm
